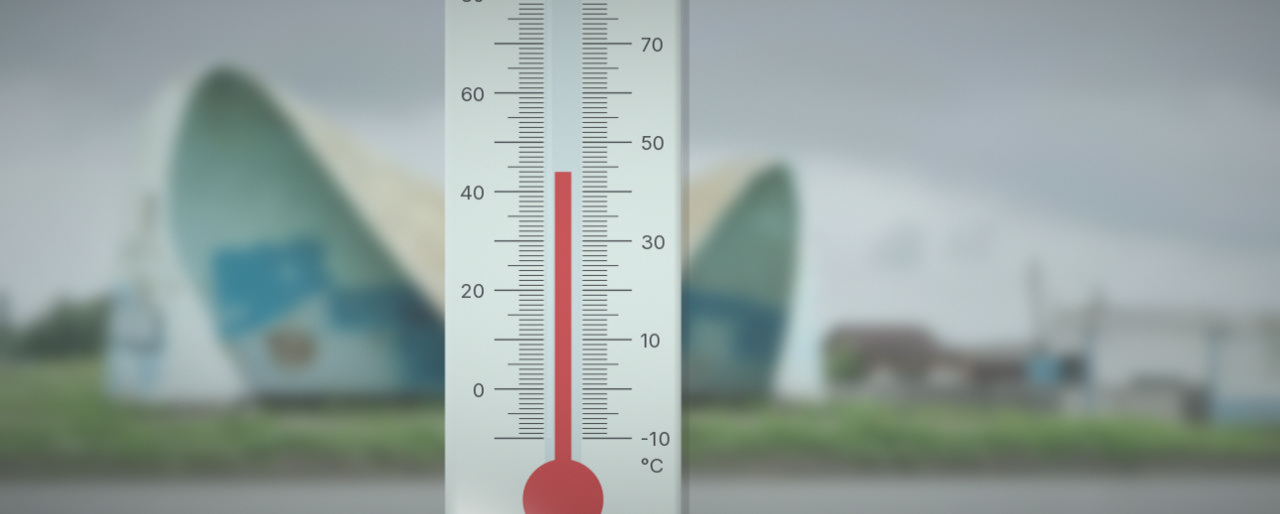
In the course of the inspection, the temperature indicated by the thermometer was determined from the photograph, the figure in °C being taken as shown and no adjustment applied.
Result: 44 °C
